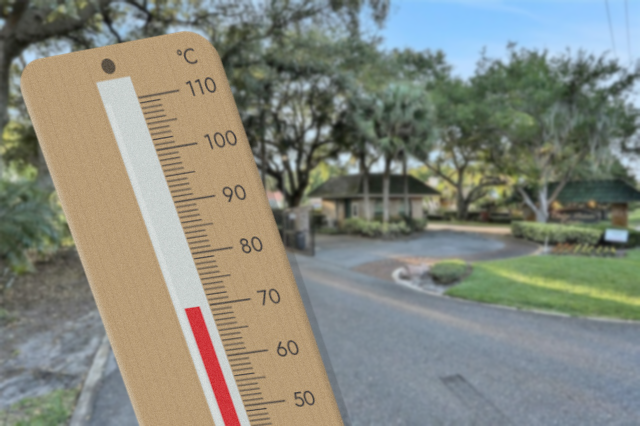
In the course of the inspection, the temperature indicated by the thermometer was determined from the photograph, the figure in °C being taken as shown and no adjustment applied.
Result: 70 °C
